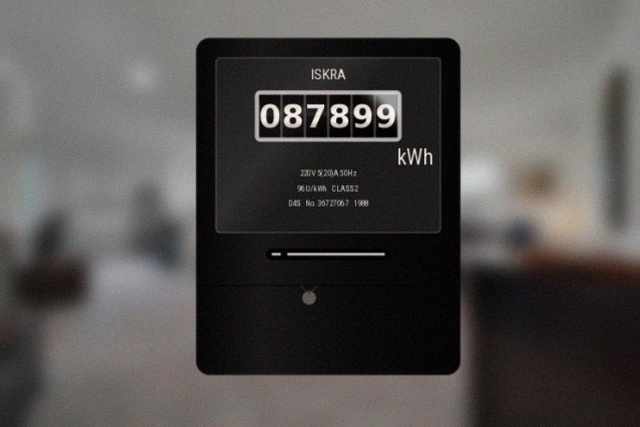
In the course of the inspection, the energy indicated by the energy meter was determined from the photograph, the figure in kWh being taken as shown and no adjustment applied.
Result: 87899 kWh
